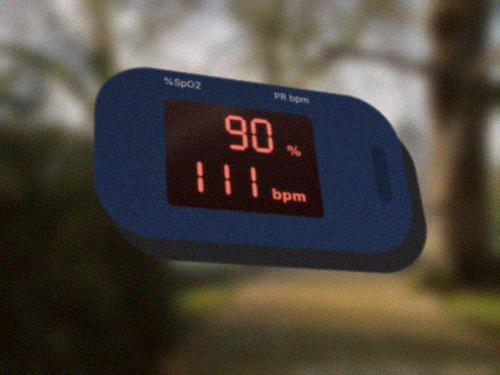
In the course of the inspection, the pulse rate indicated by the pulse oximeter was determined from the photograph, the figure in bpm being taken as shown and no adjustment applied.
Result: 111 bpm
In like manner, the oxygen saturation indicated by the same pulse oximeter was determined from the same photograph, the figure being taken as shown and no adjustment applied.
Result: 90 %
